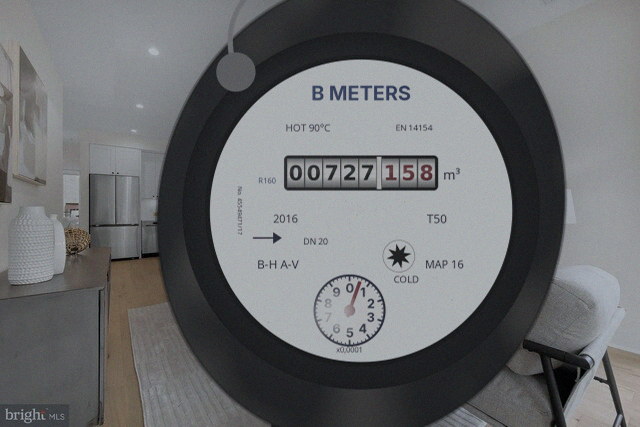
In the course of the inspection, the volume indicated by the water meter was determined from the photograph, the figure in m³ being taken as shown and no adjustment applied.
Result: 727.1580 m³
